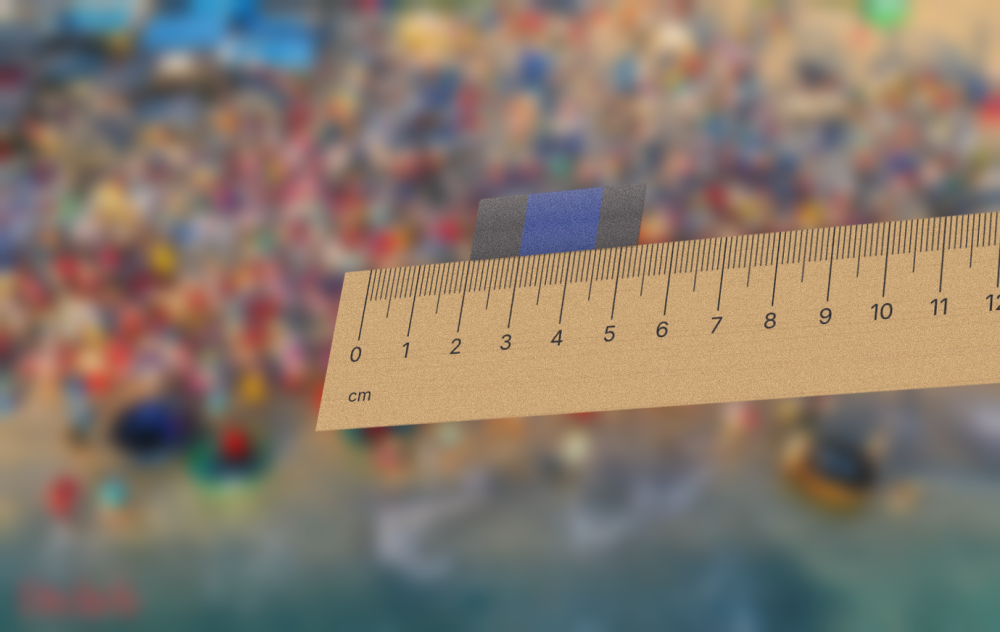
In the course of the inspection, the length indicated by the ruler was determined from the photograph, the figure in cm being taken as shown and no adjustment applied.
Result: 3.3 cm
